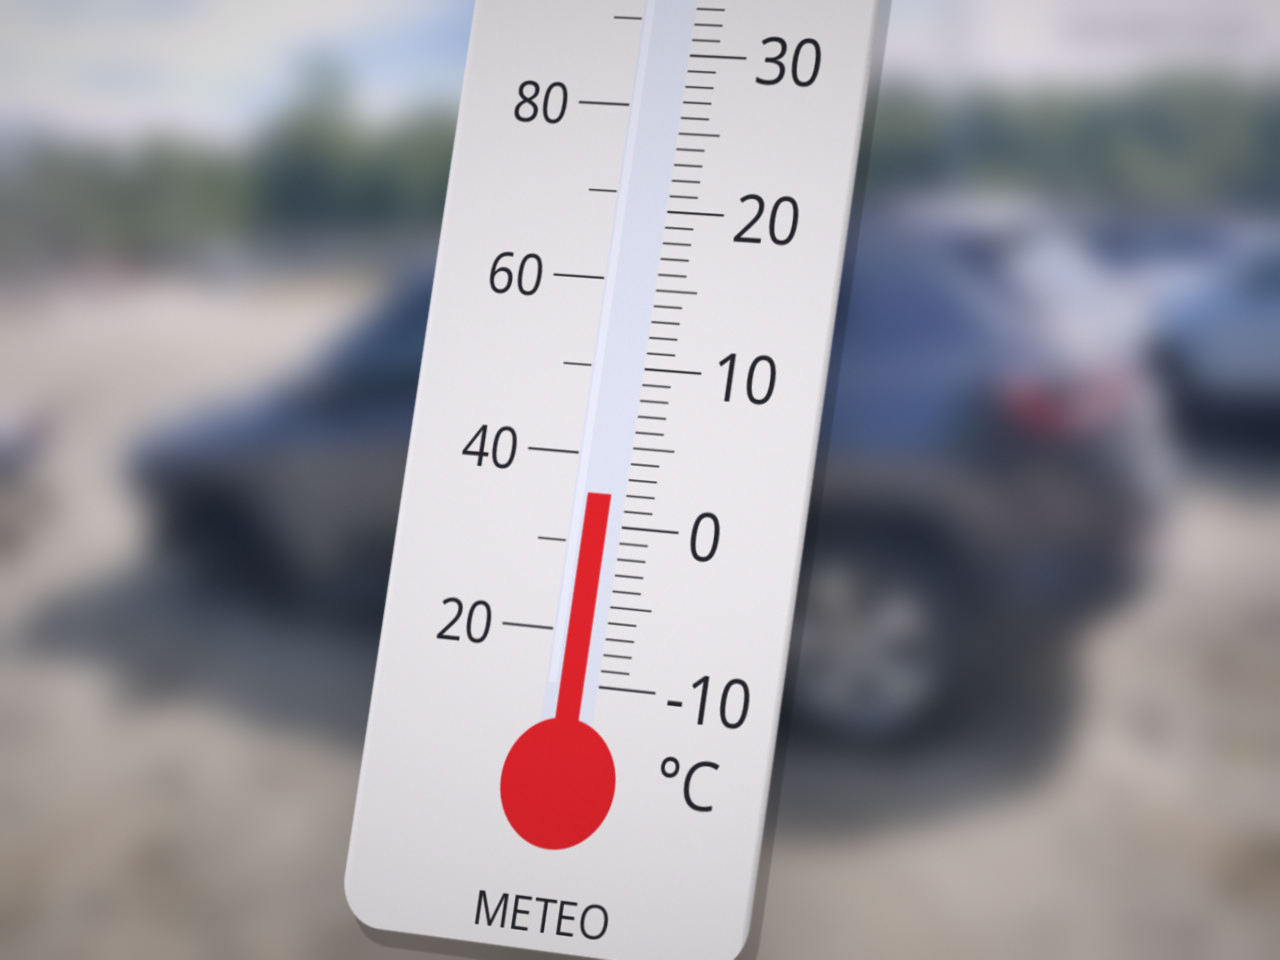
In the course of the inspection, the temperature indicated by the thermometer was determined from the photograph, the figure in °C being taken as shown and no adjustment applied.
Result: 2 °C
